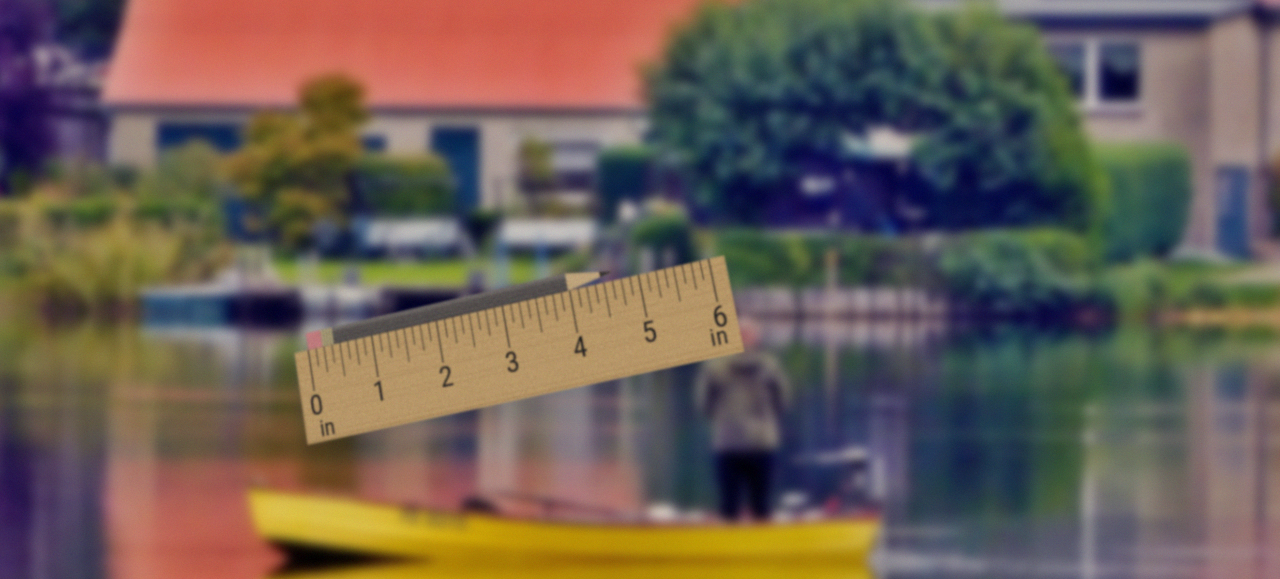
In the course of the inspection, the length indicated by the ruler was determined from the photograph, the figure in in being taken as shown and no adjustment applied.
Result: 4.625 in
